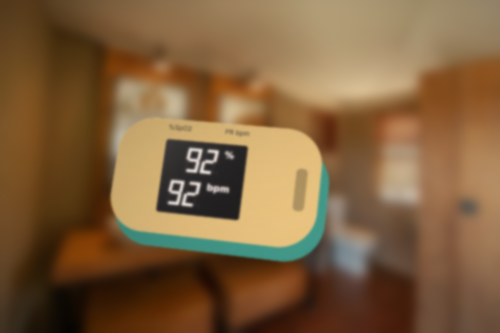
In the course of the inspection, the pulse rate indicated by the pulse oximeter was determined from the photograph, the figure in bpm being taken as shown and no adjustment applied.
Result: 92 bpm
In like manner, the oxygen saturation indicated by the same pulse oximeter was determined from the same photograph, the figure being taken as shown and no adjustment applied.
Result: 92 %
